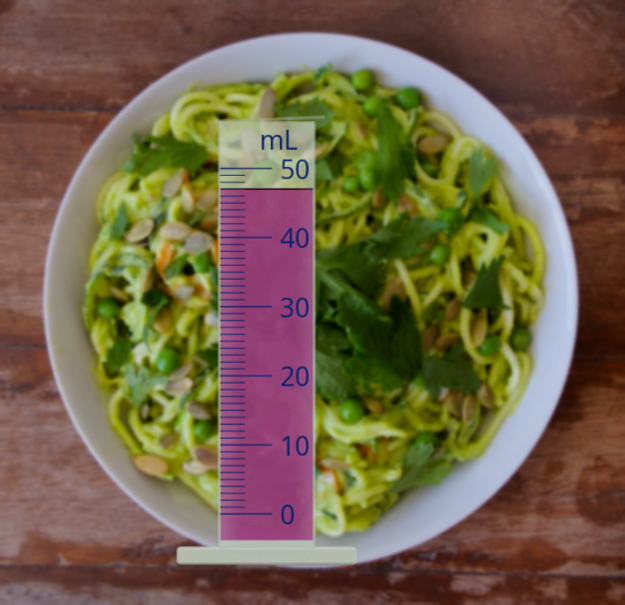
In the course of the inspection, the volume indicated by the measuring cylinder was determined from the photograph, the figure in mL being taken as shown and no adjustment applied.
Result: 47 mL
